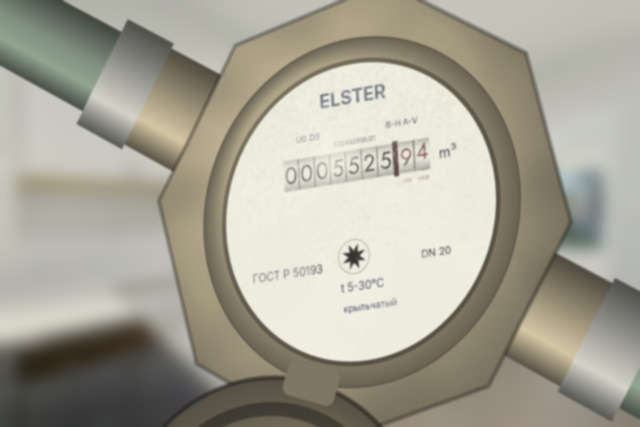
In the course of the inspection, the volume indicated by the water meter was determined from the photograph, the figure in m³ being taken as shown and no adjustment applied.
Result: 5525.94 m³
